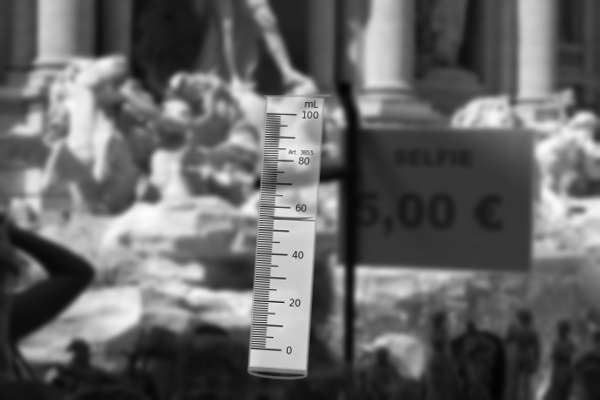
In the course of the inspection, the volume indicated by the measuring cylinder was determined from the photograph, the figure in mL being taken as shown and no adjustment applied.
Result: 55 mL
